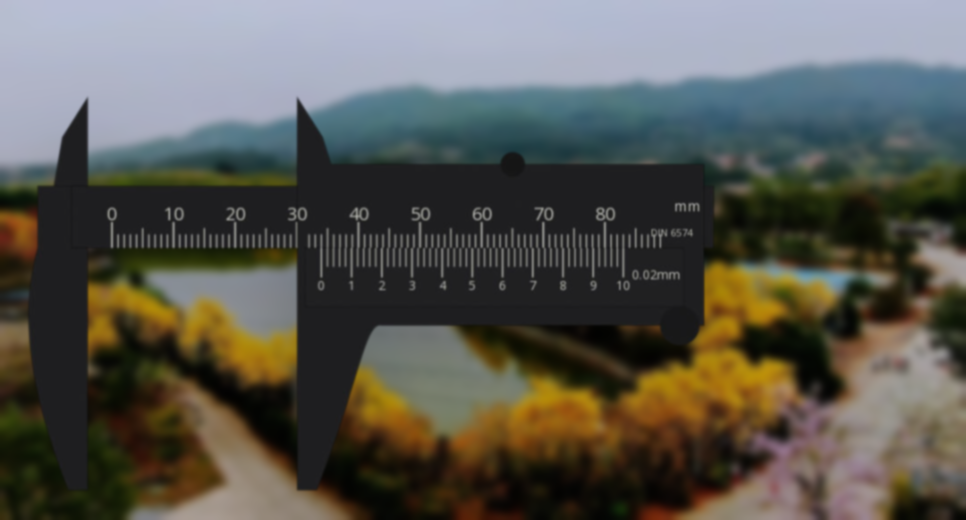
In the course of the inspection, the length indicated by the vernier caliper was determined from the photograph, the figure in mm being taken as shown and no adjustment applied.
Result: 34.0 mm
